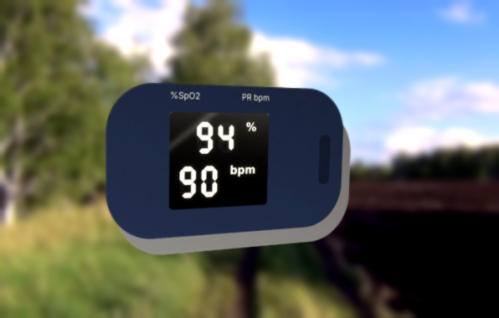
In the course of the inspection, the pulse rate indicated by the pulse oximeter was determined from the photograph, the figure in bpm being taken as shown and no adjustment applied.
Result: 90 bpm
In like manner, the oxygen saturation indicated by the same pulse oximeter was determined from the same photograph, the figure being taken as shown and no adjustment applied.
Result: 94 %
